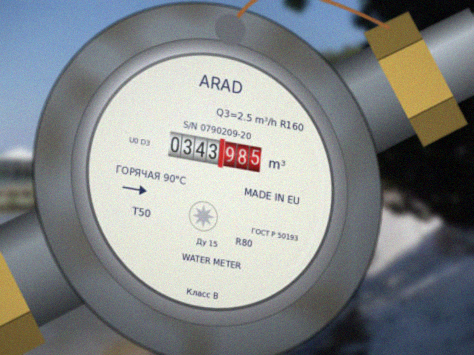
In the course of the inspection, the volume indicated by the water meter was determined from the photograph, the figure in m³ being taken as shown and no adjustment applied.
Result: 343.985 m³
